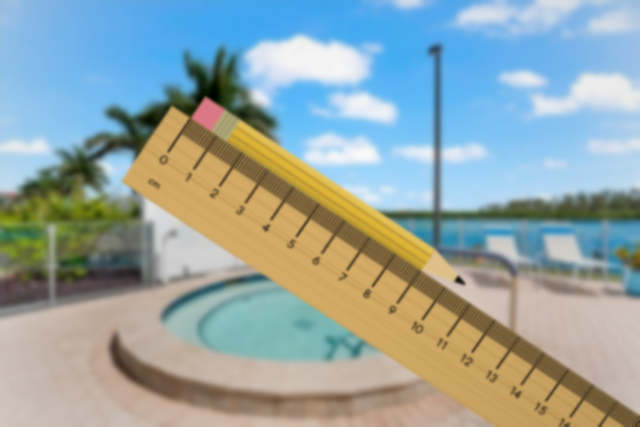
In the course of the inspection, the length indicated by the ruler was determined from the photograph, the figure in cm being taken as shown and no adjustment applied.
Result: 10.5 cm
